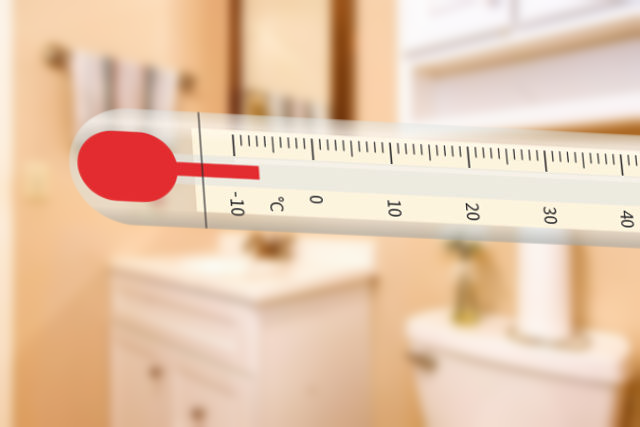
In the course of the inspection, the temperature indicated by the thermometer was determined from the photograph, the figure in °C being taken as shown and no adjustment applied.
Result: -7 °C
